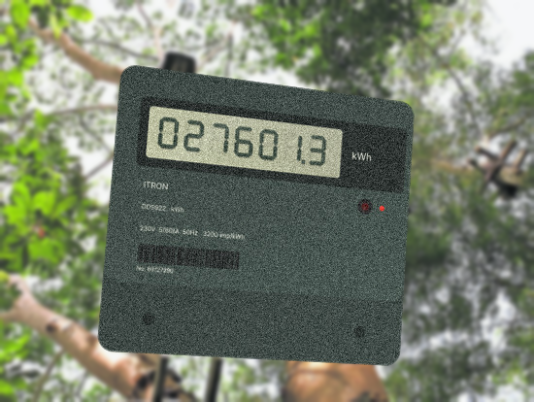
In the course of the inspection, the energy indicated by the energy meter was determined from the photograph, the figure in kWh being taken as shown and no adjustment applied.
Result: 27601.3 kWh
